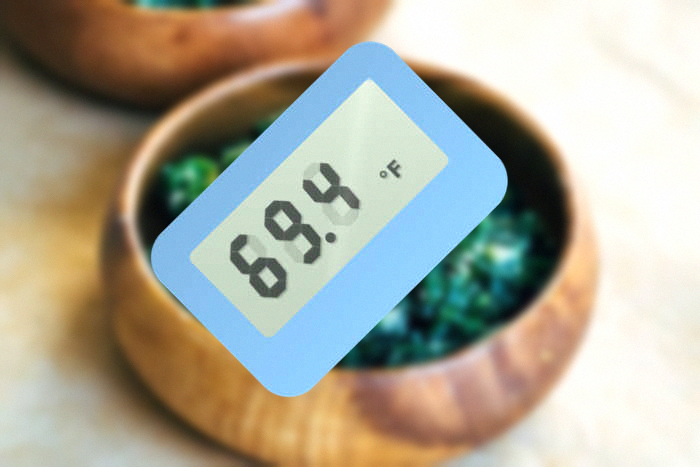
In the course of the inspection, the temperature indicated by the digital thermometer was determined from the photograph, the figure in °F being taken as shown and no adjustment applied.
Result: 69.4 °F
